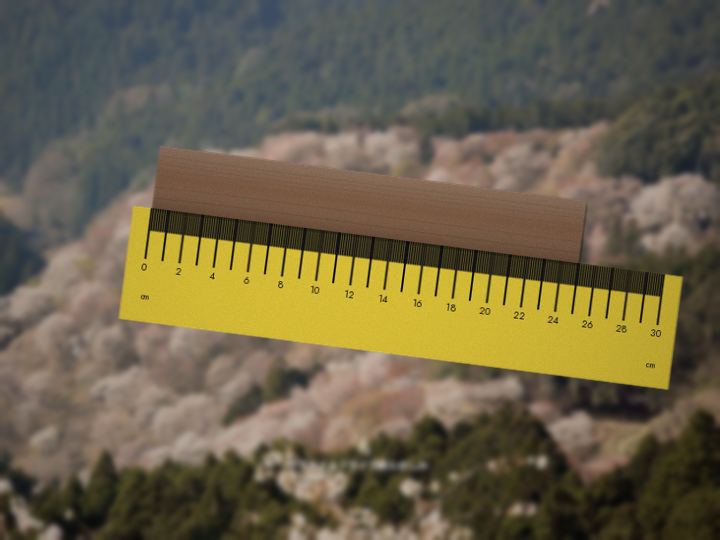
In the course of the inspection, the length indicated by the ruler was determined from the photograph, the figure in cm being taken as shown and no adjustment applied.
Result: 25 cm
